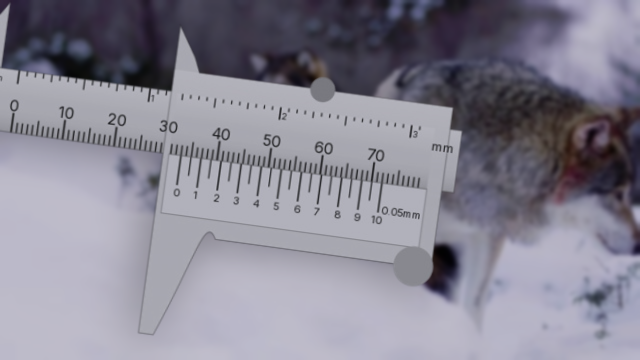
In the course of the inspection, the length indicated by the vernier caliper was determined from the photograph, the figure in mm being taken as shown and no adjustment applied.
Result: 33.0 mm
